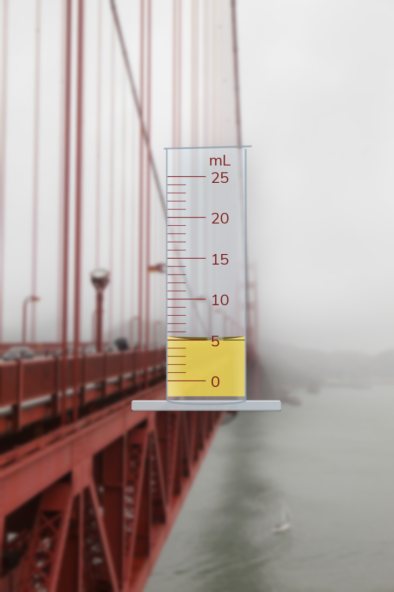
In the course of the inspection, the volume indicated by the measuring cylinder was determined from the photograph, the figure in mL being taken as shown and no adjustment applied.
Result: 5 mL
